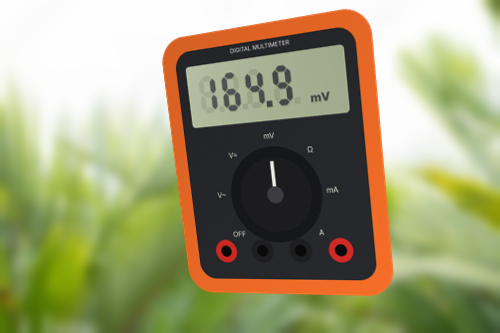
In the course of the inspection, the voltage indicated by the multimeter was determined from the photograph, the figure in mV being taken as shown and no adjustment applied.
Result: 164.9 mV
